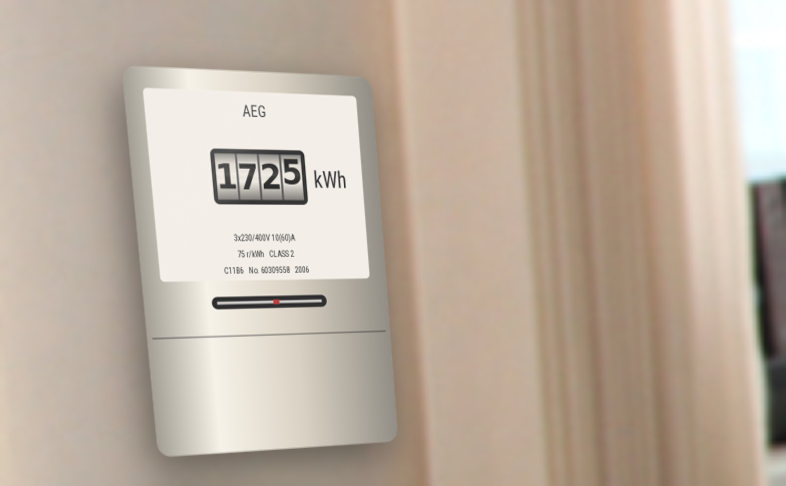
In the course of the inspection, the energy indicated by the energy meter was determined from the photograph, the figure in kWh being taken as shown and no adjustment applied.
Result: 1725 kWh
